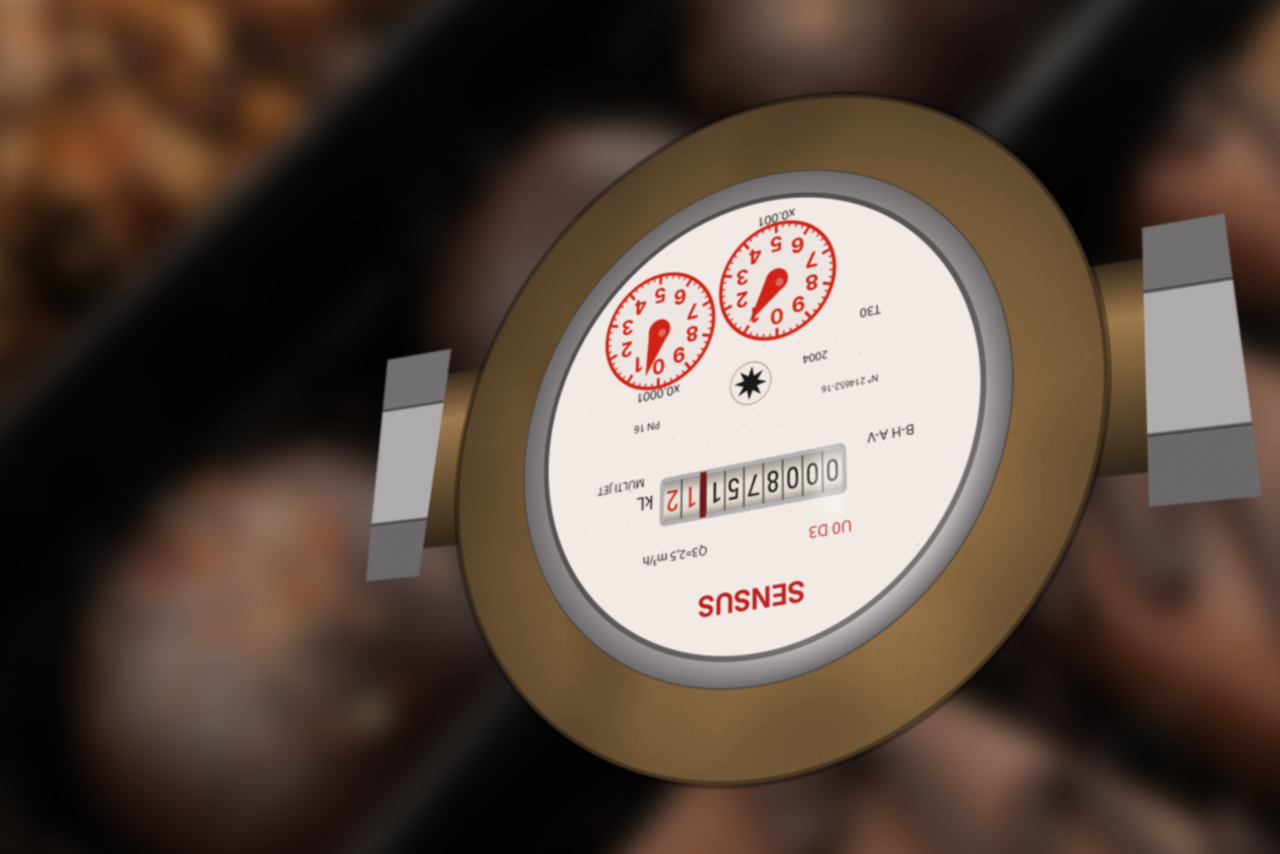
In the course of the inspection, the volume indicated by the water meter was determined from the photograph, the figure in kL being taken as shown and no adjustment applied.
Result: 8751.1210 kL
